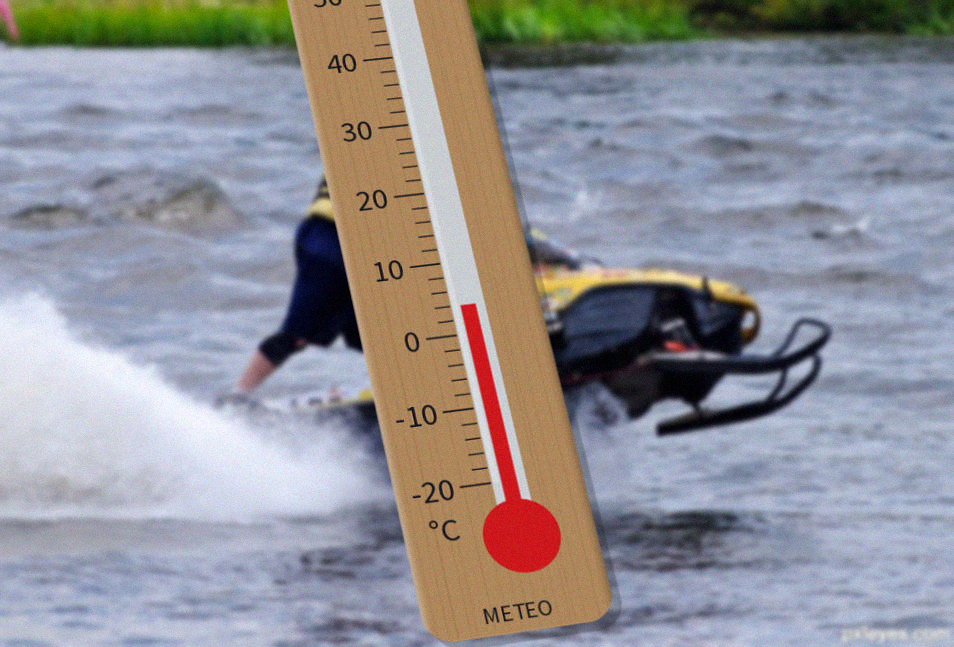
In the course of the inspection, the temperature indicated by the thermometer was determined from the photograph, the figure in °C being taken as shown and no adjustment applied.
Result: 4 °C
